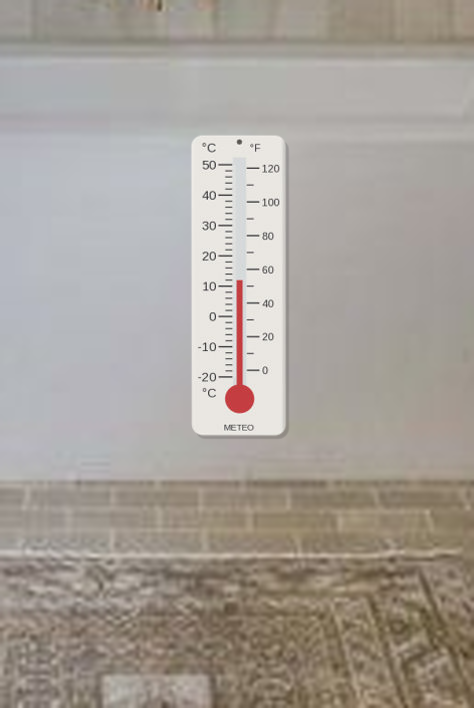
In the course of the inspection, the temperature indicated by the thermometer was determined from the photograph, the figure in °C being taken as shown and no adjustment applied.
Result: 12 °C
